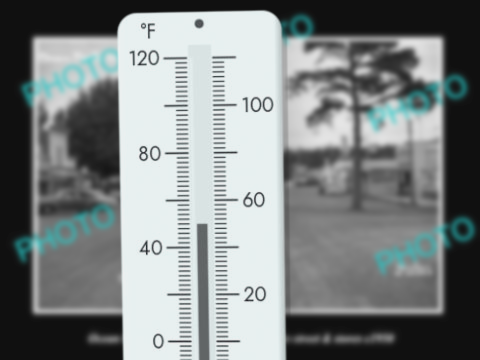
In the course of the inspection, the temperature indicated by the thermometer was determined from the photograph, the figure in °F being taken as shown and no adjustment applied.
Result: 50 °F
